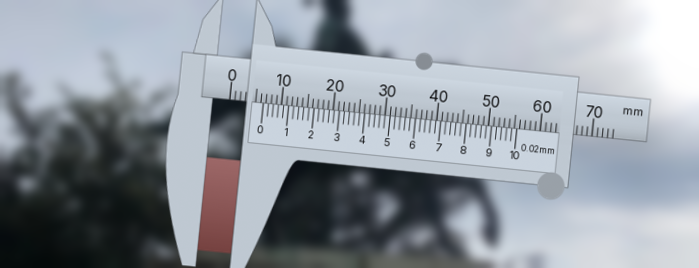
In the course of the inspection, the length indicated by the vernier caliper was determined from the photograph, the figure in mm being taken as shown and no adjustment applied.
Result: 6.5 mm
